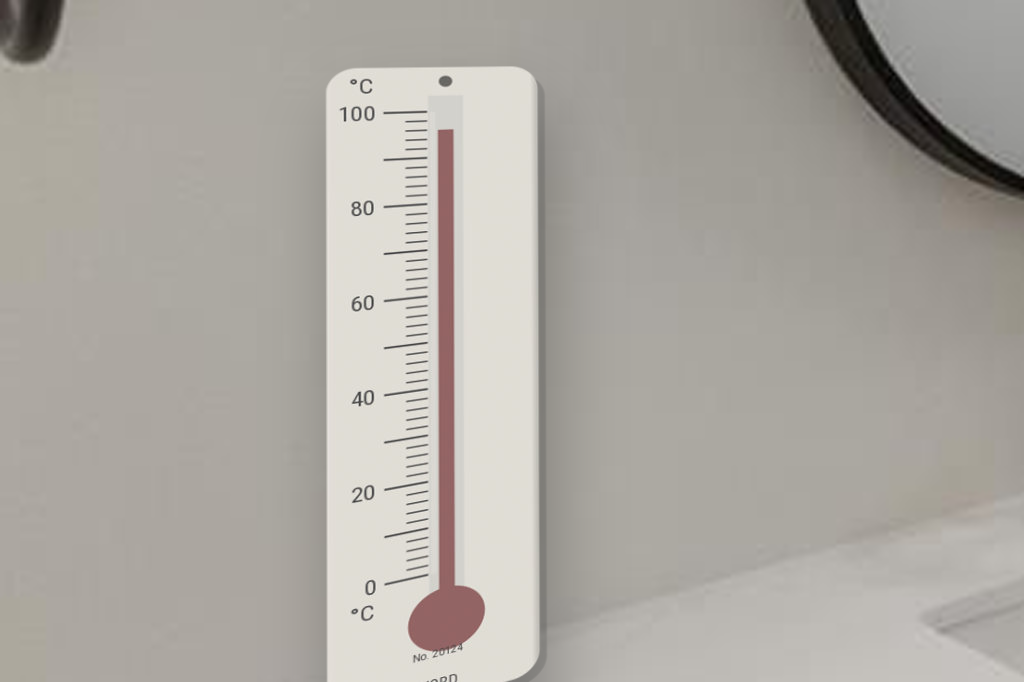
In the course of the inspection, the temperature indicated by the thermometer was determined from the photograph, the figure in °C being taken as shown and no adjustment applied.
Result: 96 °C
